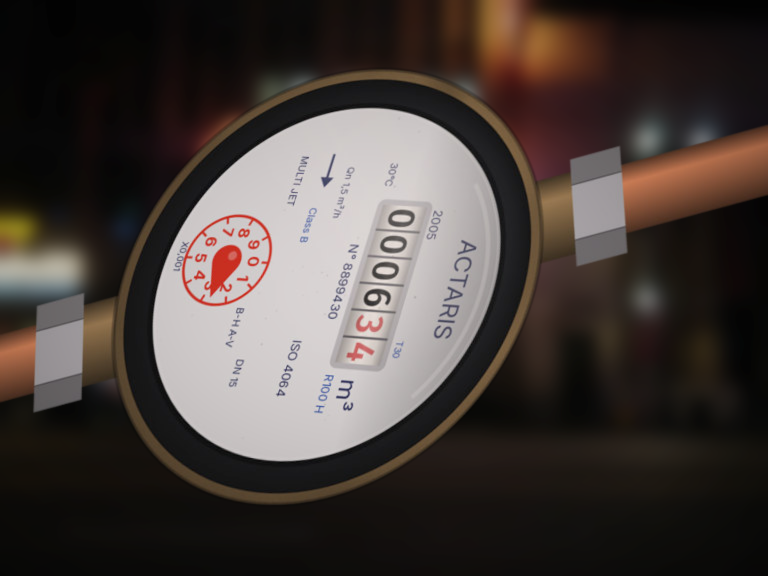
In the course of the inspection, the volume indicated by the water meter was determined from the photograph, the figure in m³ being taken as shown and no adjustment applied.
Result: 6.342 m³
